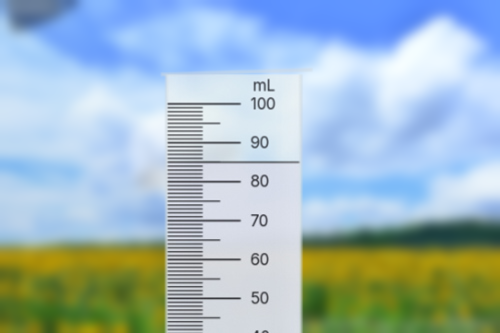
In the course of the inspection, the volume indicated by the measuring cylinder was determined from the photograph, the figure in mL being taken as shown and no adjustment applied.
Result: 85 mL
